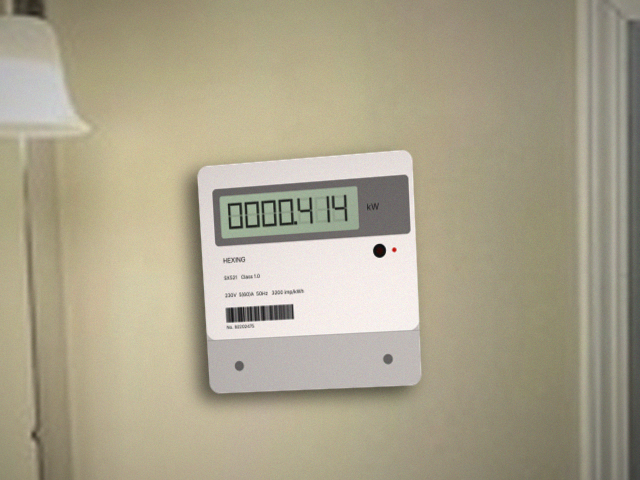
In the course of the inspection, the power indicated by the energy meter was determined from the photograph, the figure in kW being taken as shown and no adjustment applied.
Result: 0.414 kW
